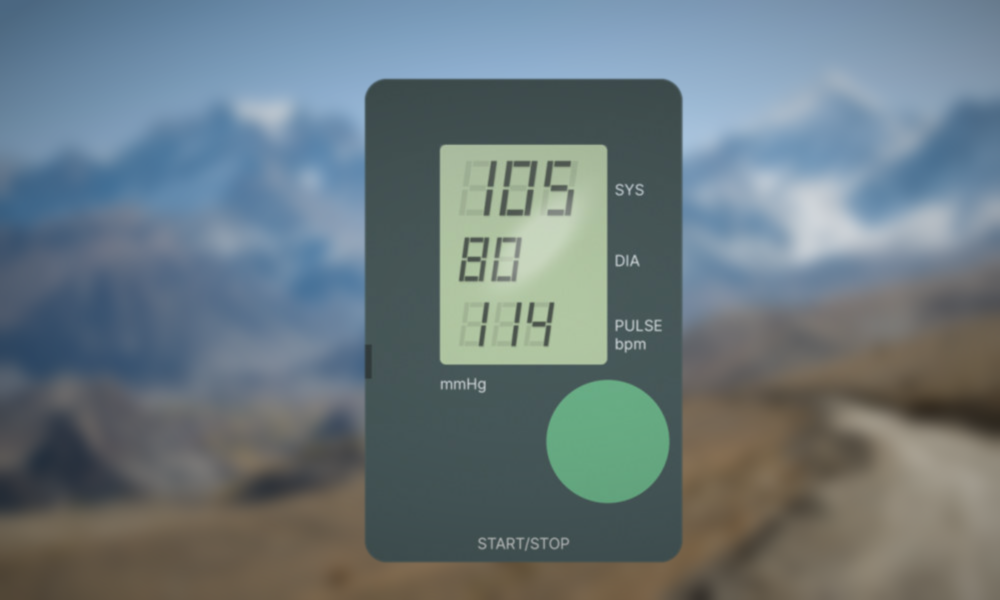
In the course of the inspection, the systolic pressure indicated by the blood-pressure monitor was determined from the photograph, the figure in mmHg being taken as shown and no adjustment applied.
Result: 105 mmHg
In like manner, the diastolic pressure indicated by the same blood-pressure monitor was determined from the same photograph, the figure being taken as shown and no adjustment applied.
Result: 80 mmHg
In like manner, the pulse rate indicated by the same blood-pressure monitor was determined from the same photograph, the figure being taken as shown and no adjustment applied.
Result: 114 bpm
